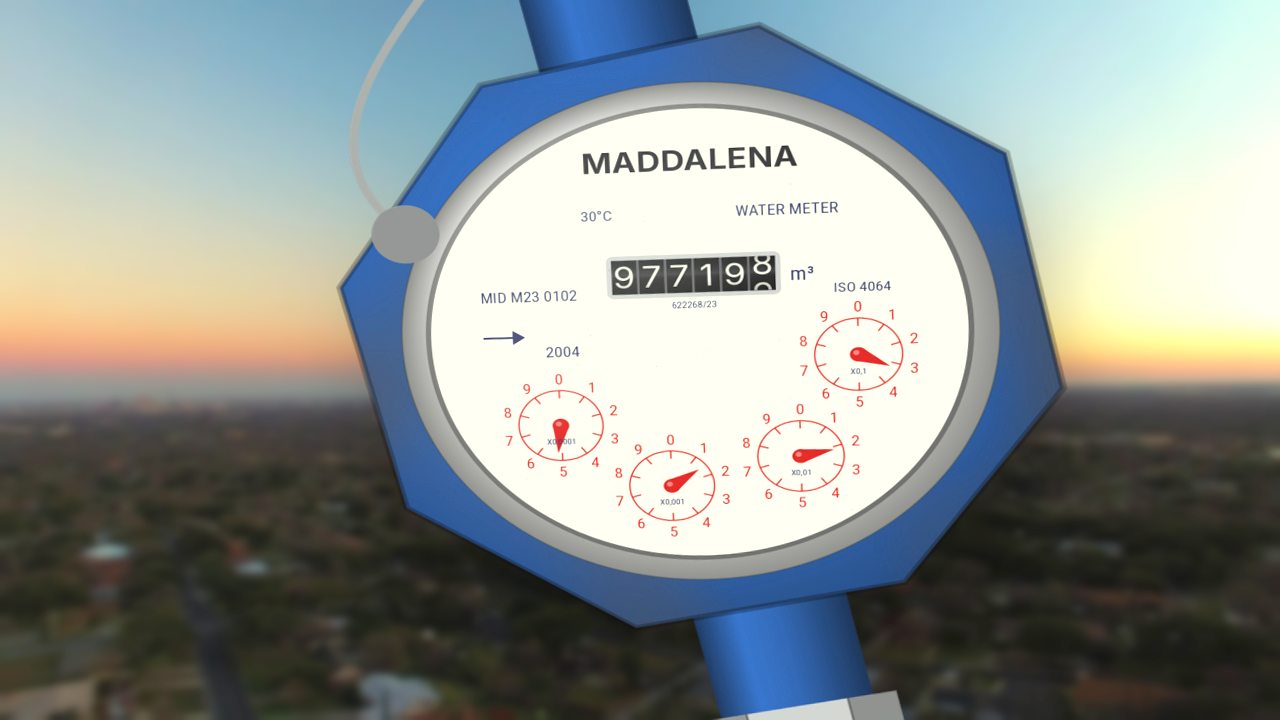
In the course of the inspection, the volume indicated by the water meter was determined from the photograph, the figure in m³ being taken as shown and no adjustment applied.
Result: 977198.3215 m³
